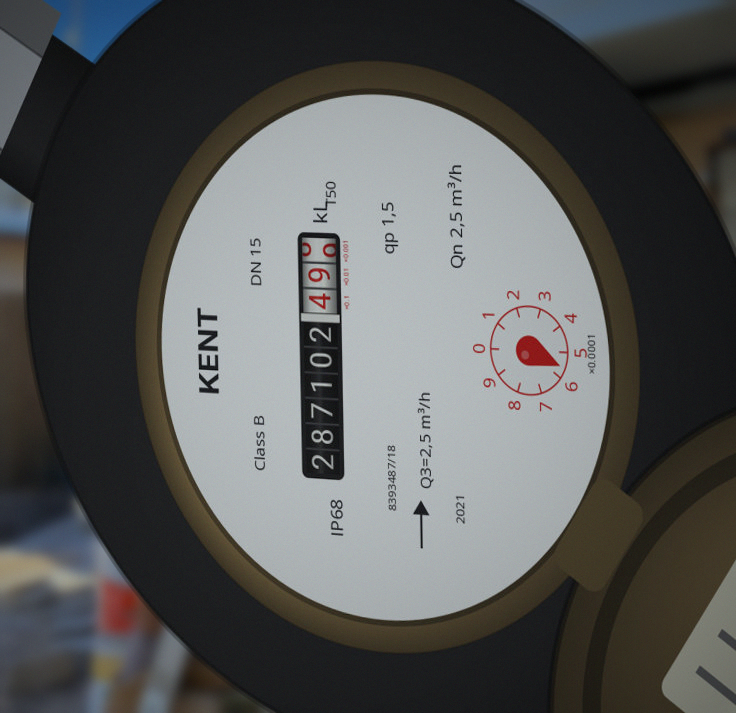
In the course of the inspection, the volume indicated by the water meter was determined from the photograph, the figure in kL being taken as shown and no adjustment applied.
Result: 287102.4985 kL
